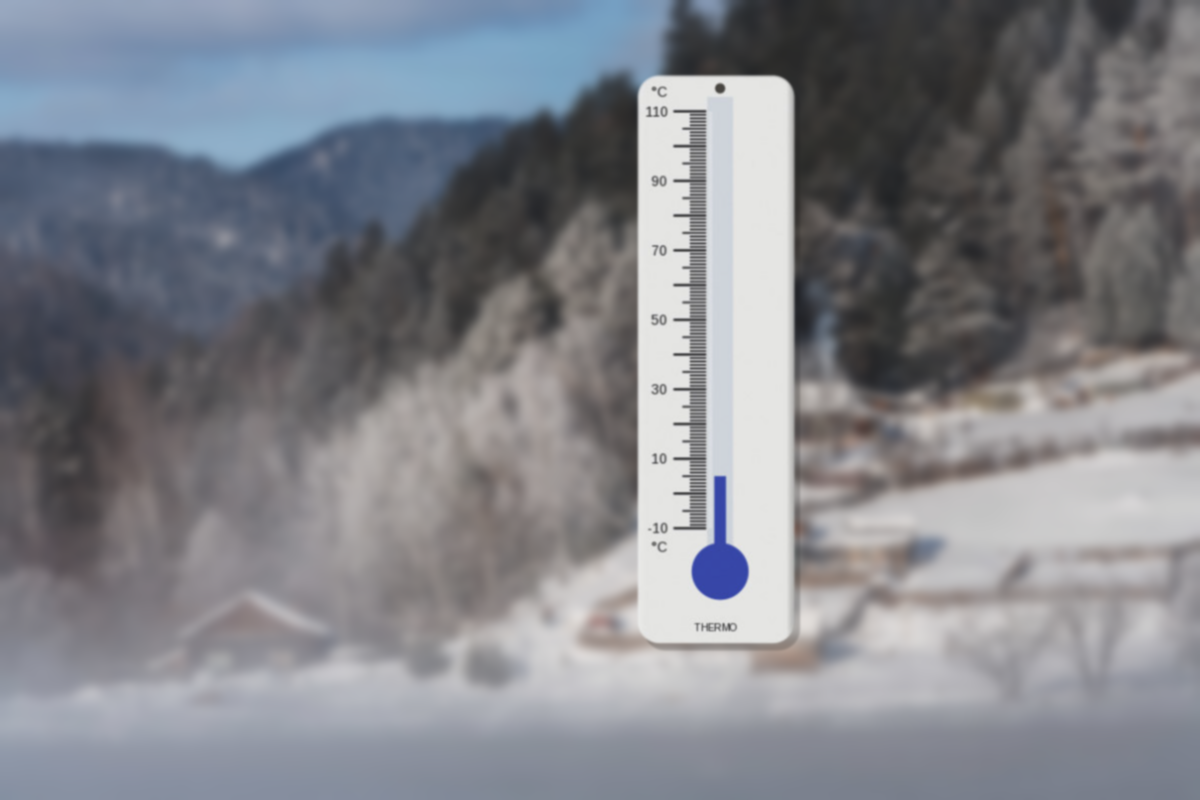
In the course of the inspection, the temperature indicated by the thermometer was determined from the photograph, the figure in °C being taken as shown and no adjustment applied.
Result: 5 °C
